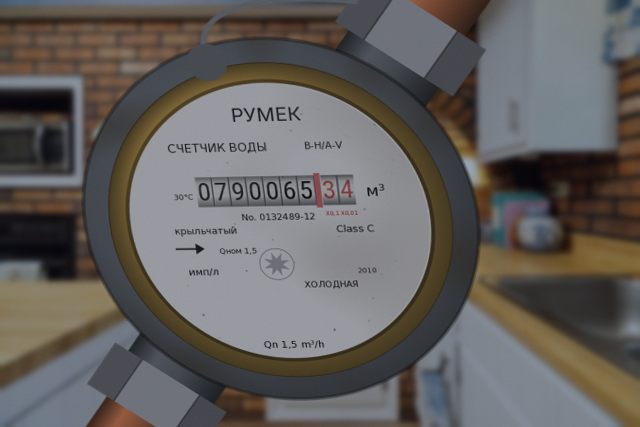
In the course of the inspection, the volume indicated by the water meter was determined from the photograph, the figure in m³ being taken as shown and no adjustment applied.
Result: 790065.34 m³
